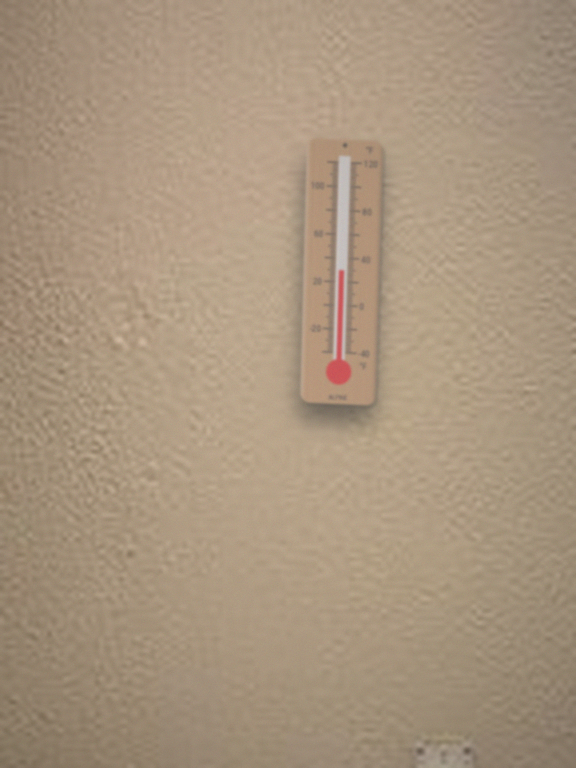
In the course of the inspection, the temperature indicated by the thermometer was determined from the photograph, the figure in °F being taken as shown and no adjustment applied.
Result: 30 °F
